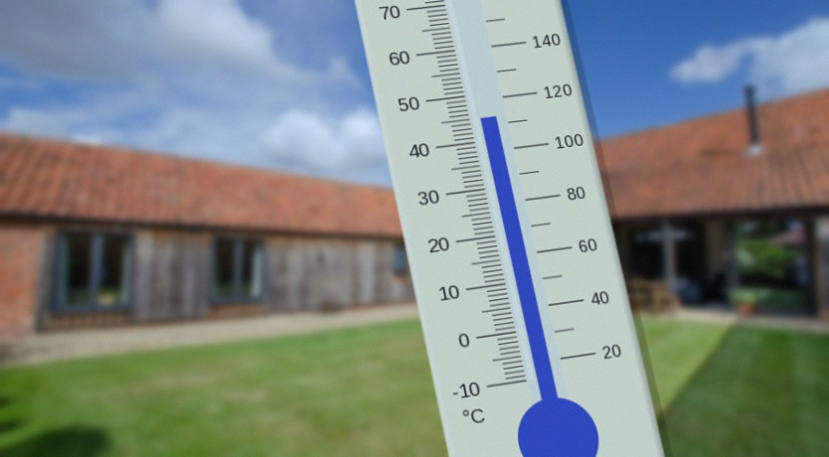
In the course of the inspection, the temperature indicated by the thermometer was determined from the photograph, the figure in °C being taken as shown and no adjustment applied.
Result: 45 °C
